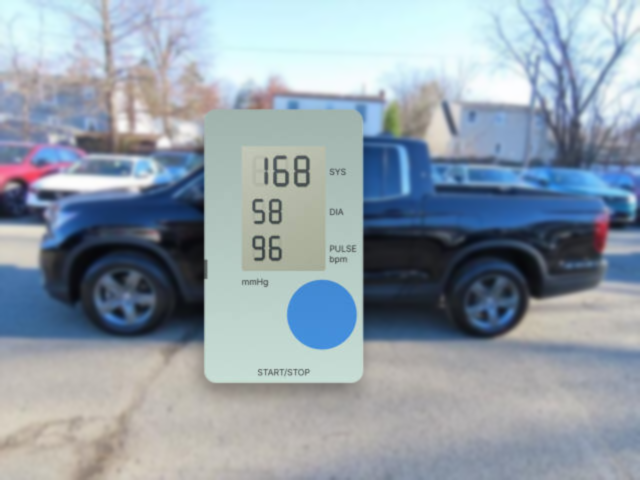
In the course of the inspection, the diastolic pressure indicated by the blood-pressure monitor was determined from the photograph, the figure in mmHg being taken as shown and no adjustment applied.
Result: 58 mmHg
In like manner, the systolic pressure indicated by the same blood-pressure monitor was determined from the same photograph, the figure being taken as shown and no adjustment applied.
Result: 168 mmHg
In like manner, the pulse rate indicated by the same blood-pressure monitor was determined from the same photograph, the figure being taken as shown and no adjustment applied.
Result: 96 bpm
